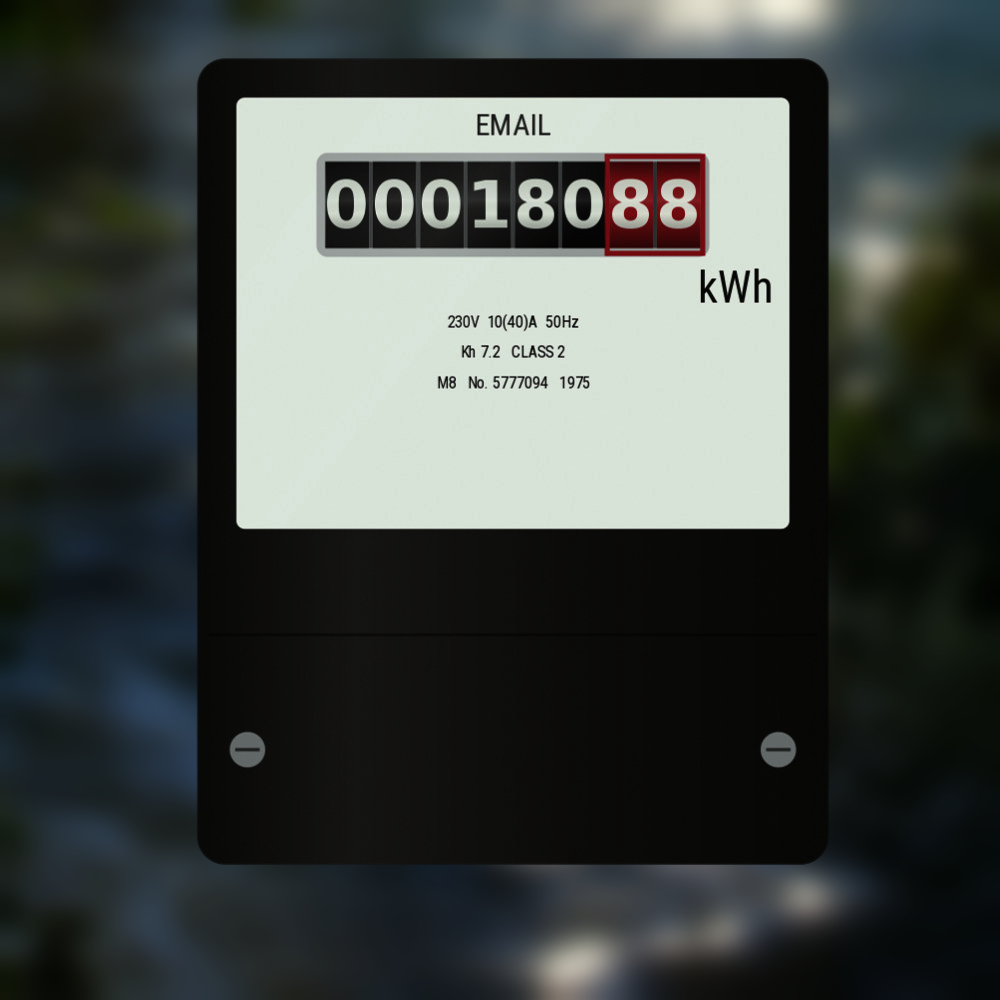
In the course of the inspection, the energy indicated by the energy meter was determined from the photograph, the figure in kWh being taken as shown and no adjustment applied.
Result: 180.88 kWh
